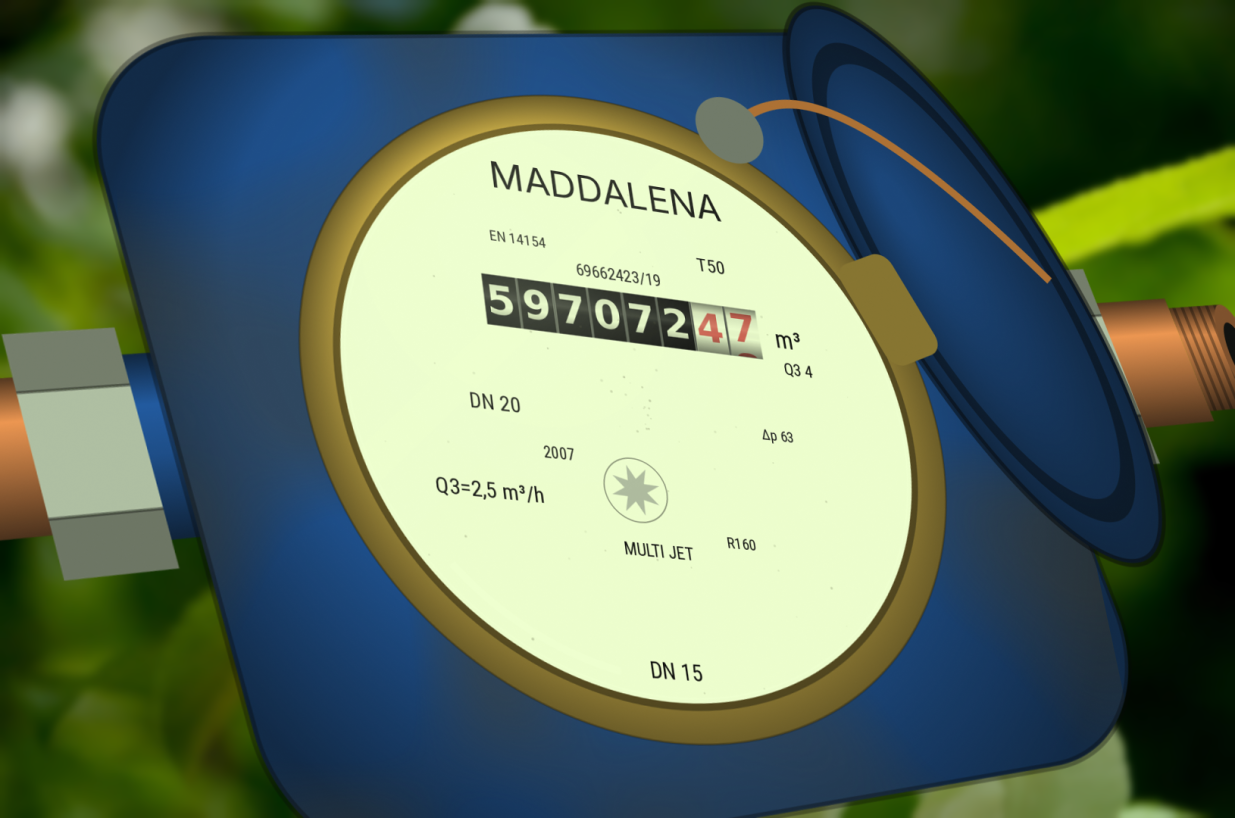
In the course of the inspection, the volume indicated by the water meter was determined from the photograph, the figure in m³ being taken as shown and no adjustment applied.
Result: 597072.47 m³
